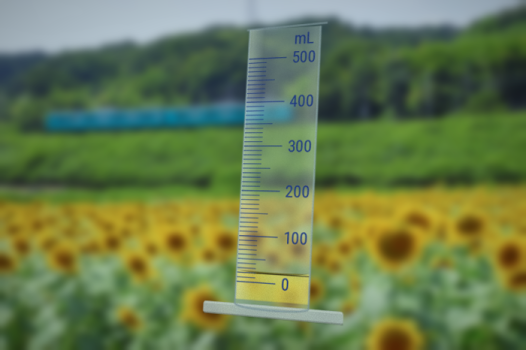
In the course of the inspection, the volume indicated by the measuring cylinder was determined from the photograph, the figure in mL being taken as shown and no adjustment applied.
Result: 20 mL
